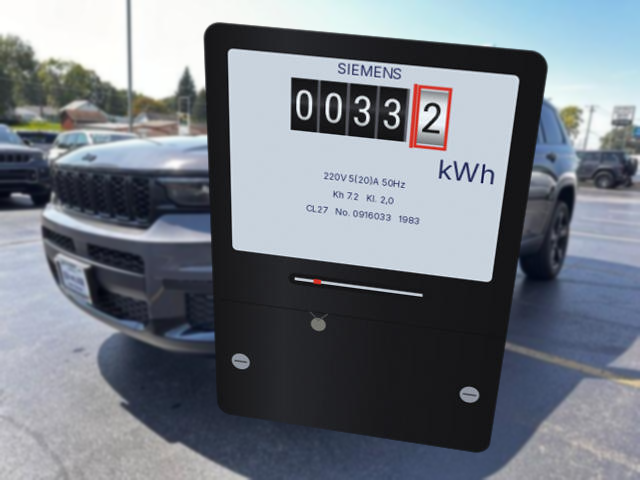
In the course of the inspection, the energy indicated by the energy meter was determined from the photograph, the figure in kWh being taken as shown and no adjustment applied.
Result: 33.2 kWh
